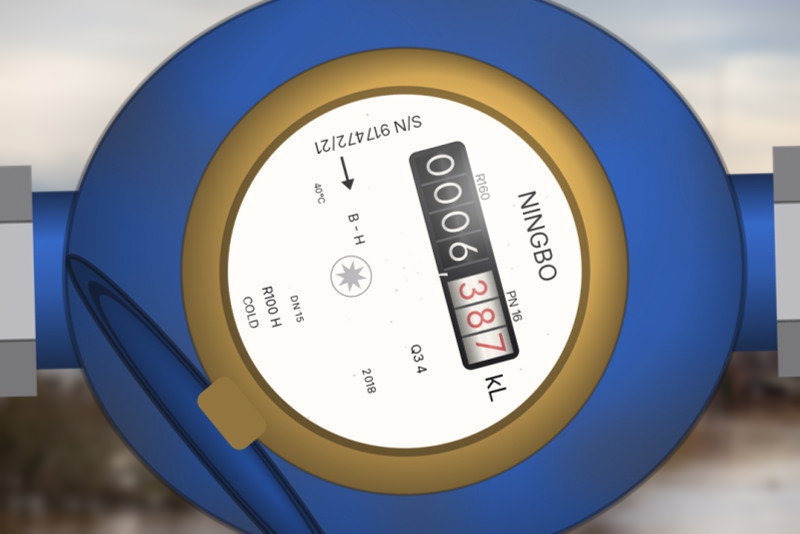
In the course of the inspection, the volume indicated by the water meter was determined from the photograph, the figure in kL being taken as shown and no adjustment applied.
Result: 6.387 kL
